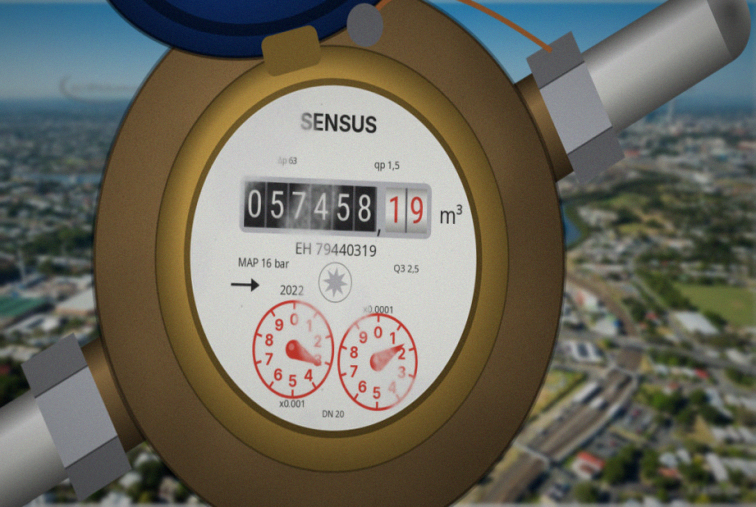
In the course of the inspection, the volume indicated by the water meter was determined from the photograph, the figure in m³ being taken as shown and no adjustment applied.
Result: 57458.1931 m³
